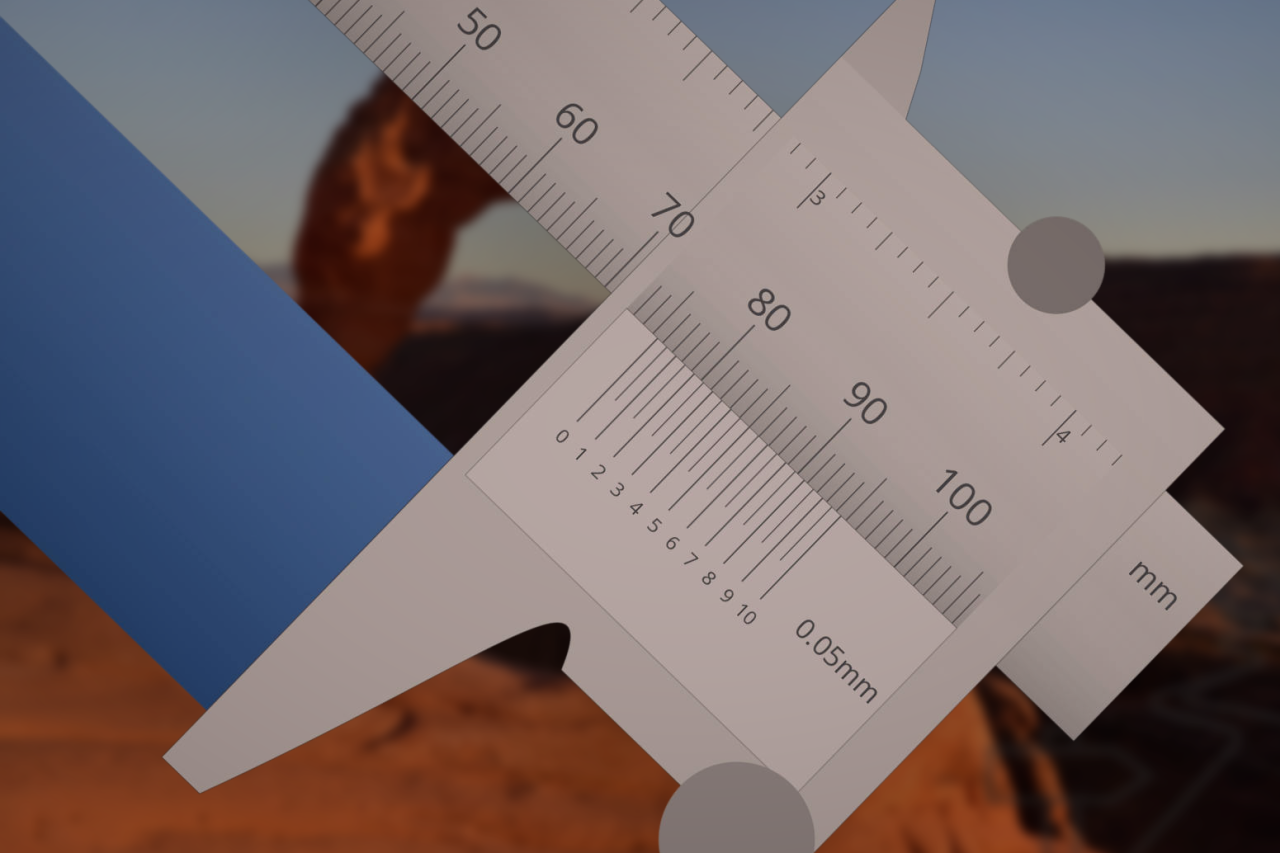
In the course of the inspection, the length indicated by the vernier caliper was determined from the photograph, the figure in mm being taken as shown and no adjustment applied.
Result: 75.5 mm
